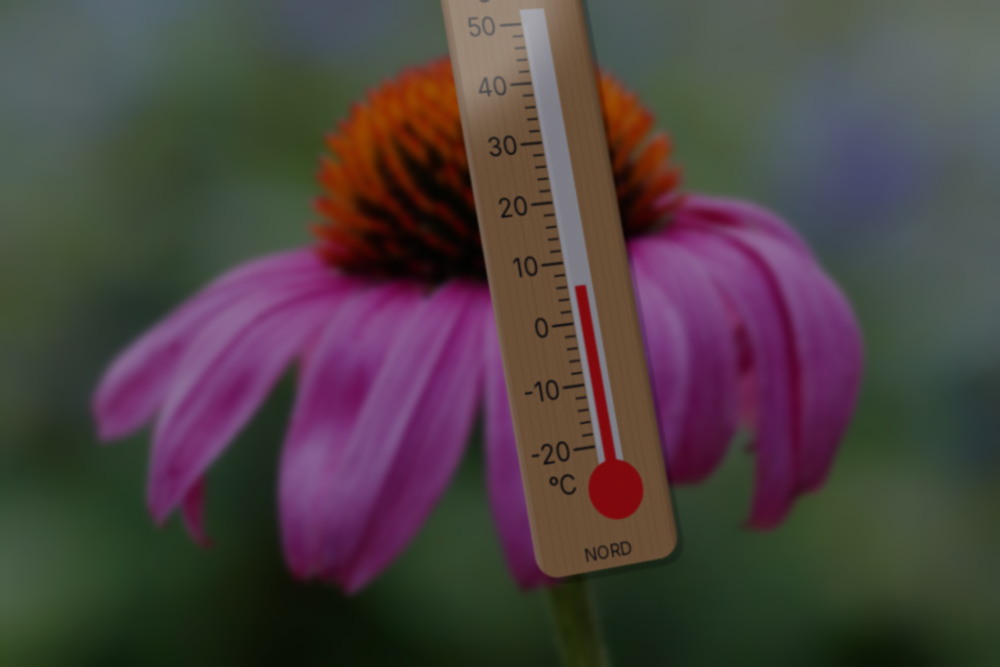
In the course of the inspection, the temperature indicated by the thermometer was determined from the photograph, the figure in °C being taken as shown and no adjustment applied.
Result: 6 °C
